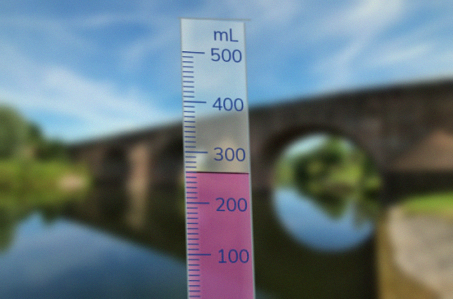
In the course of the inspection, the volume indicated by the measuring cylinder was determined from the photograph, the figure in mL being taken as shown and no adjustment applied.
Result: 260 mL
